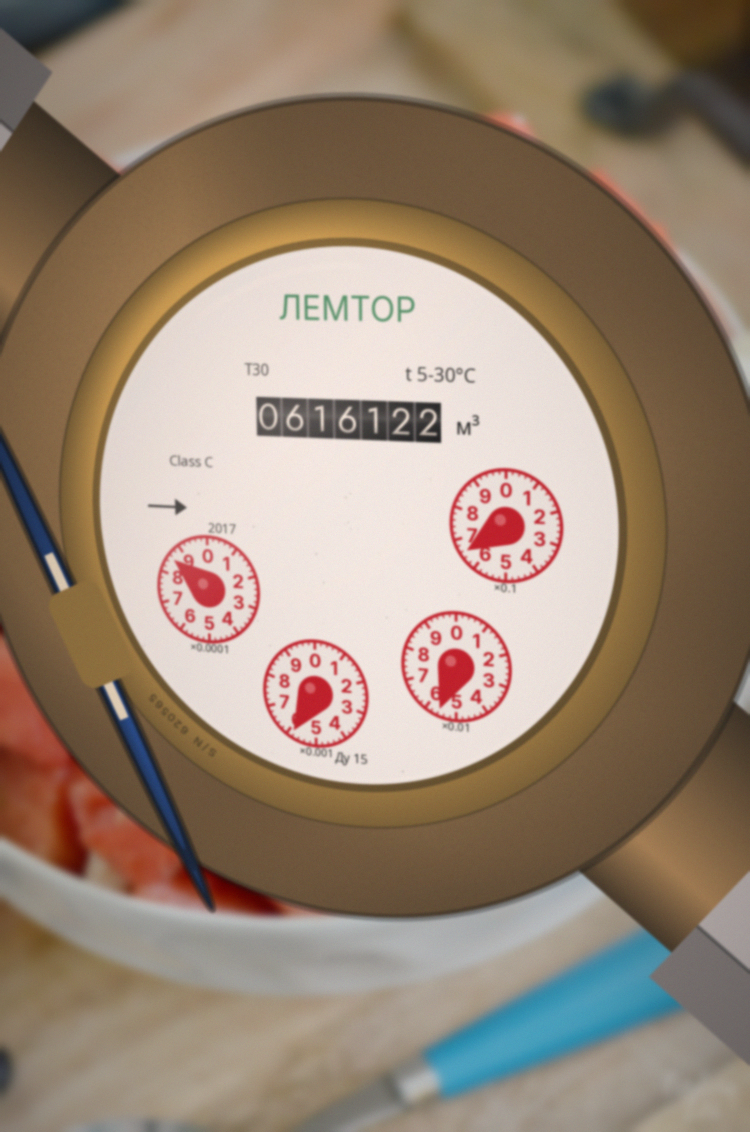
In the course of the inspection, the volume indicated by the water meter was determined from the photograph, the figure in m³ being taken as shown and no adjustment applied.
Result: 616122.6558 m³
